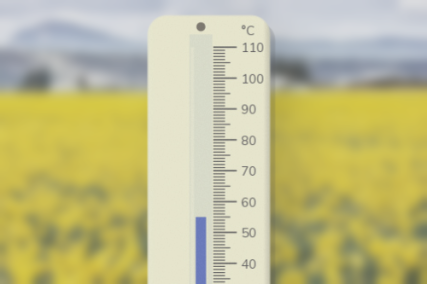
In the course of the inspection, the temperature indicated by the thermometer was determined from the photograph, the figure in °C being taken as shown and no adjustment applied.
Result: 55 °C
